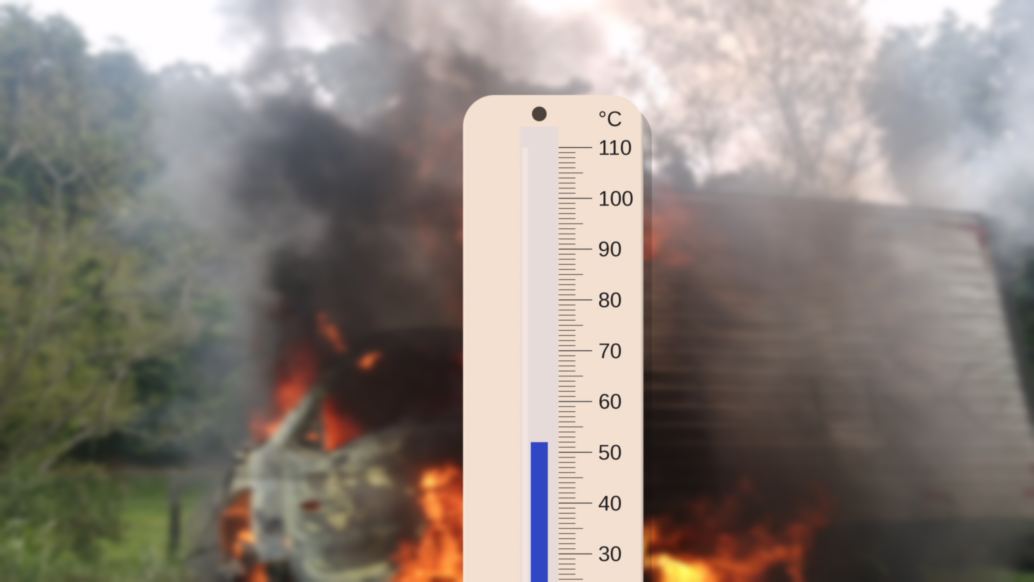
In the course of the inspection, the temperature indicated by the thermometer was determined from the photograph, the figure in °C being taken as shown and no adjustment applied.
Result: 52 °C
